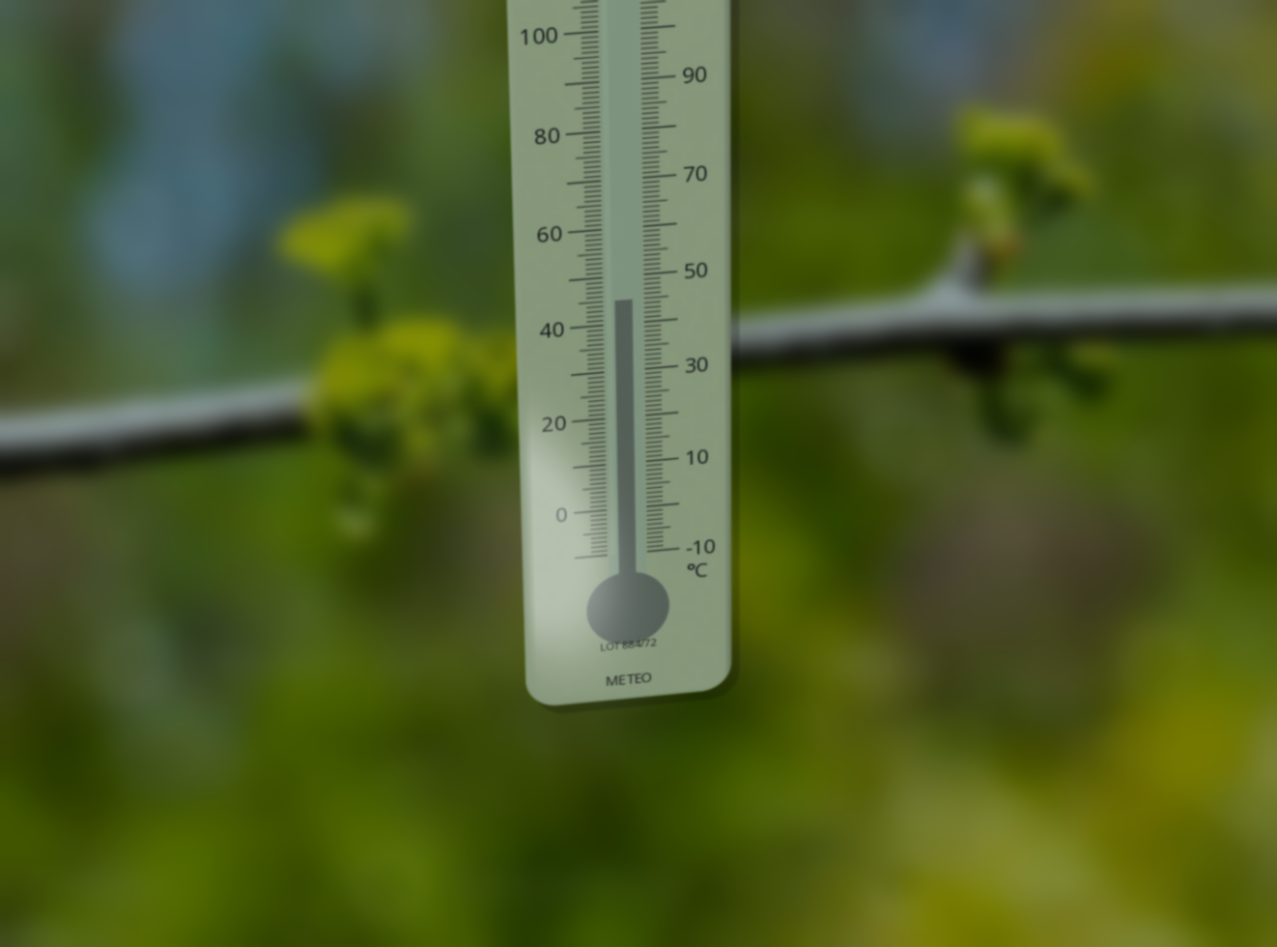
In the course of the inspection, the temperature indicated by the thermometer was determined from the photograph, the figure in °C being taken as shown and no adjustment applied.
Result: 45 °C
